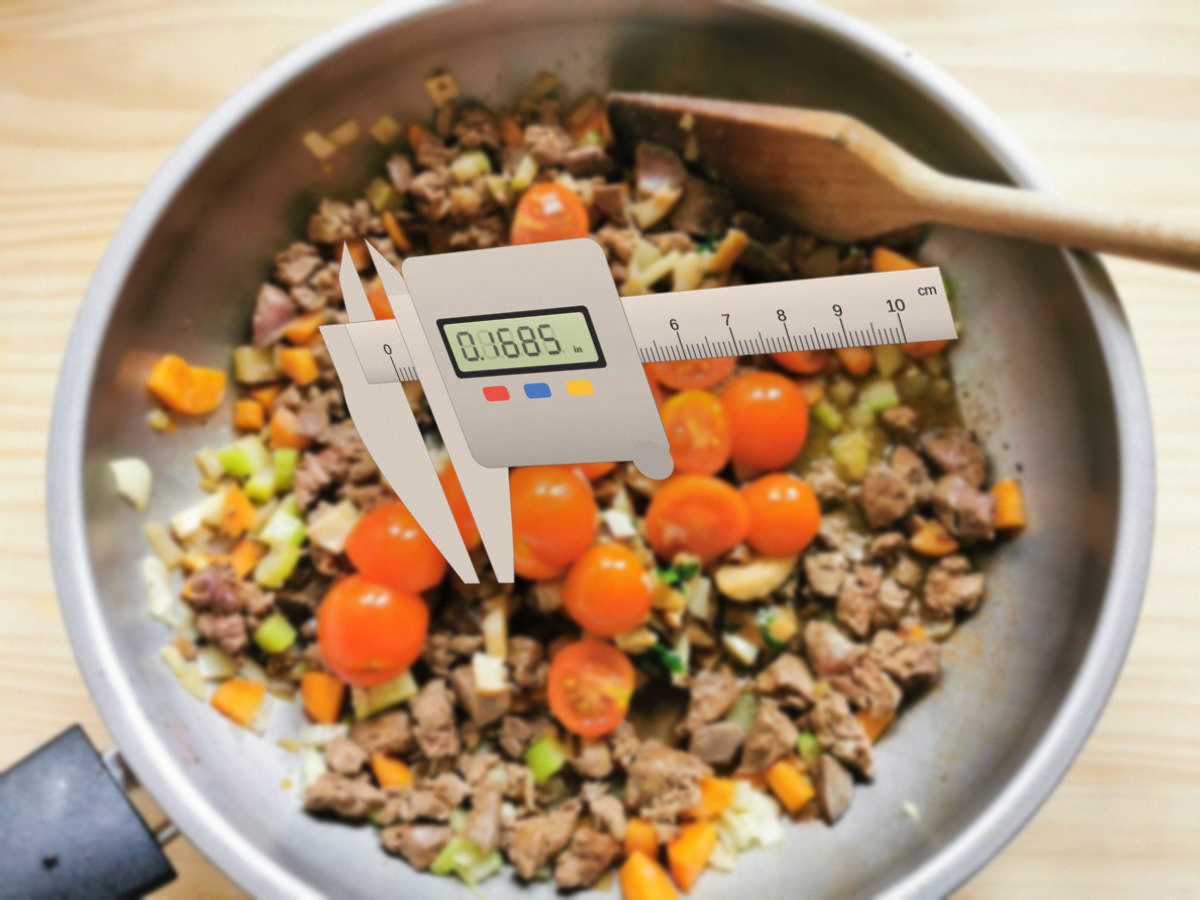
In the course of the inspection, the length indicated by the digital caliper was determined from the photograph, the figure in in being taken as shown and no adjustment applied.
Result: 0.1685 in
